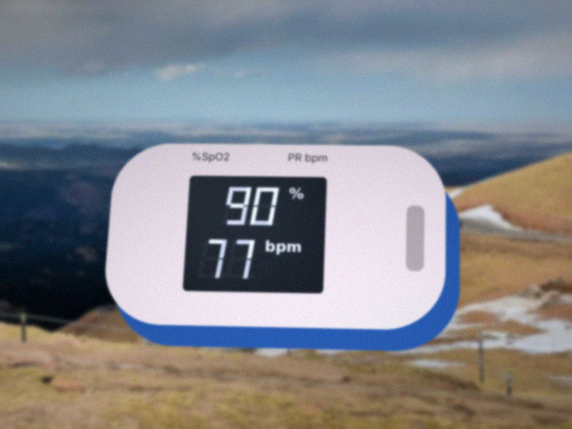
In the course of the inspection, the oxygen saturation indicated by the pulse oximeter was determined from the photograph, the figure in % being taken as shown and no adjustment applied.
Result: 90 %
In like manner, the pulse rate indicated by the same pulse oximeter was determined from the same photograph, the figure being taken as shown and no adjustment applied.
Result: 77 bpm
